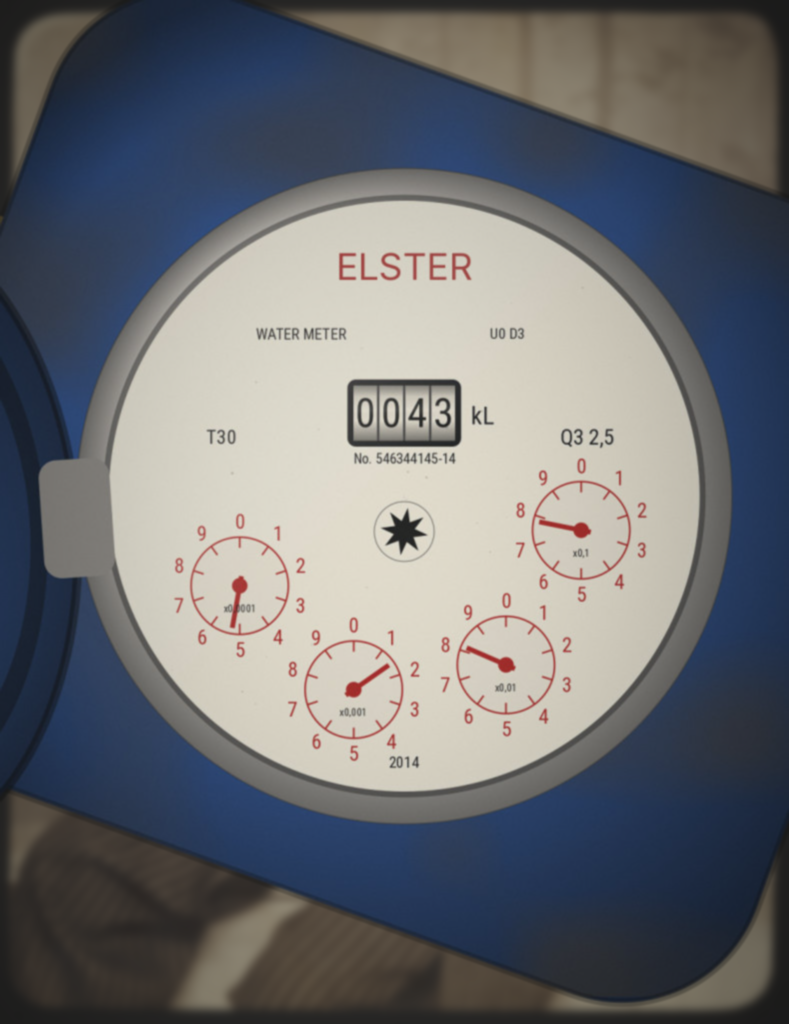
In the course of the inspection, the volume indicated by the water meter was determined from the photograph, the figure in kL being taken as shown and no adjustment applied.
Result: 43.7815 kL
